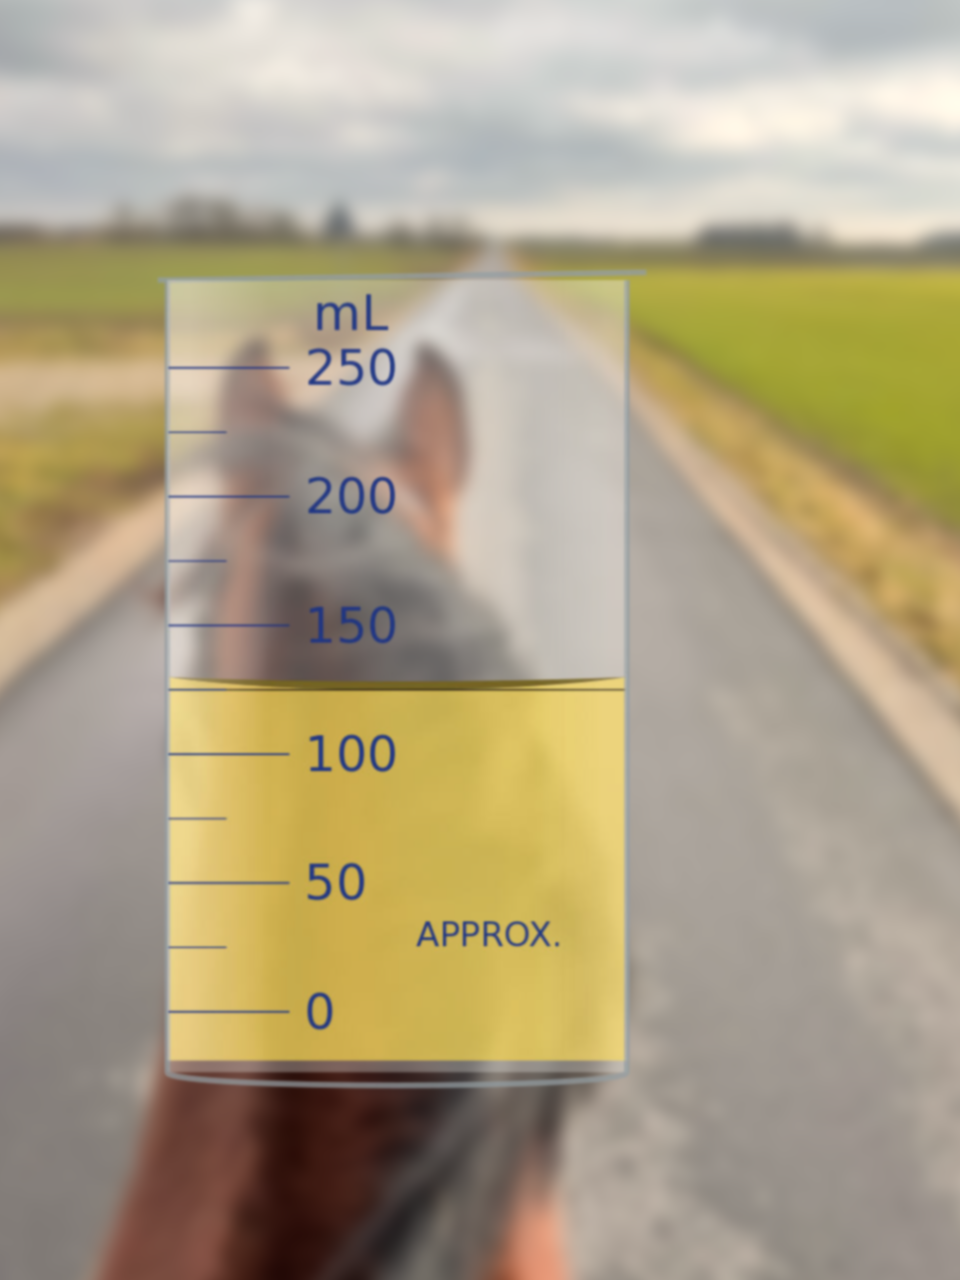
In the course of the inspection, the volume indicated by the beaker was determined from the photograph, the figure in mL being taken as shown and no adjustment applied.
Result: 125 mL
